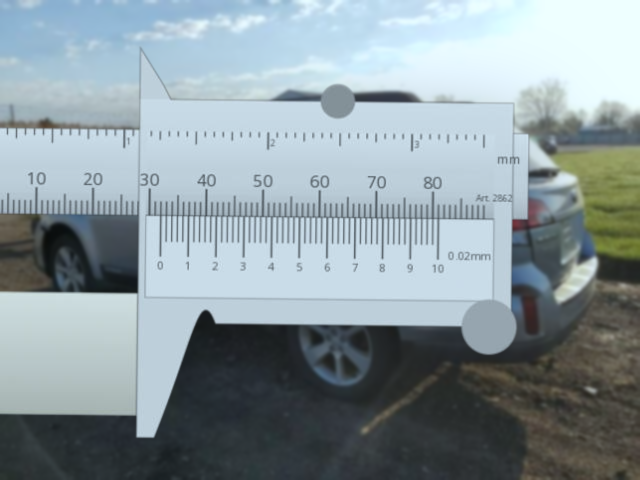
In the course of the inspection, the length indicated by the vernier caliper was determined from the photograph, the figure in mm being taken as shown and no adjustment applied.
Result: 32.0 mm
